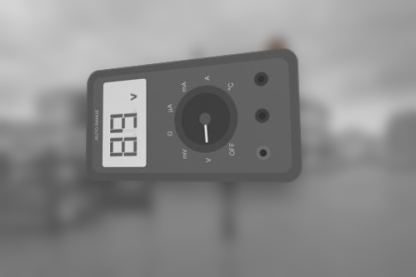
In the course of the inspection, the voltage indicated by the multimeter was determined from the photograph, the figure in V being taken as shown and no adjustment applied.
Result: 89 V
